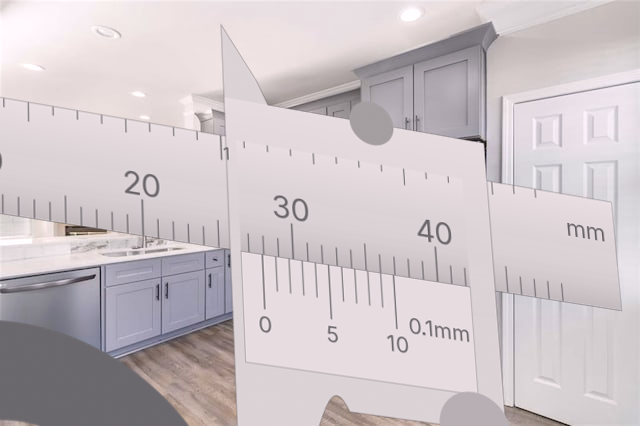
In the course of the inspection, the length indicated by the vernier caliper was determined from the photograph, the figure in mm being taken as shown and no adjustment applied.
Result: 27.9 mm
